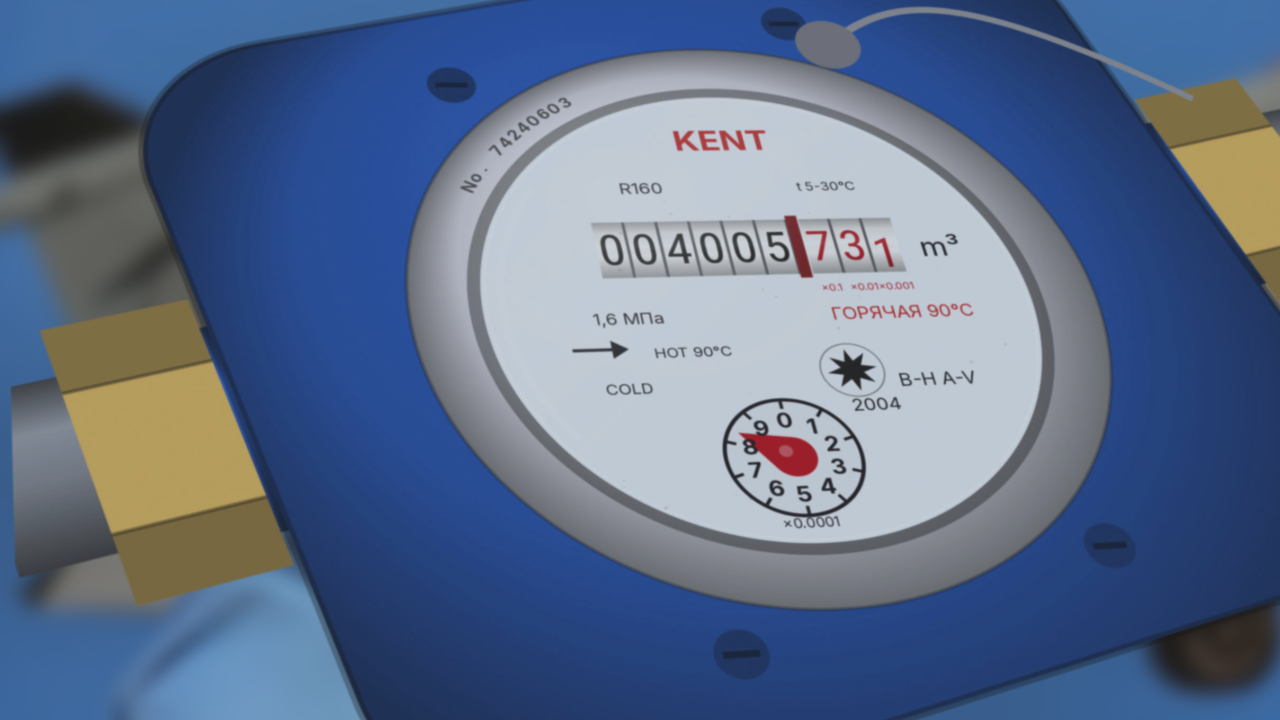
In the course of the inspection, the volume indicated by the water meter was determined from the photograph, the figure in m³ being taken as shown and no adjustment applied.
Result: 4005.7308 m³
